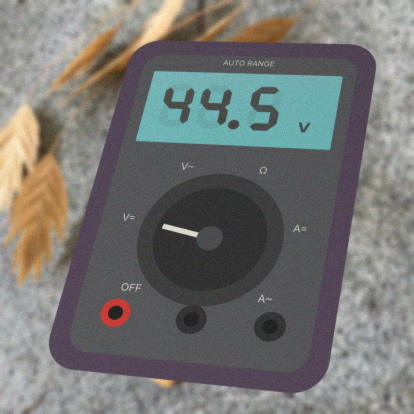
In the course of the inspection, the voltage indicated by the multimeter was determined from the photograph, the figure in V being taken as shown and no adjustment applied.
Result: 44.5 V
